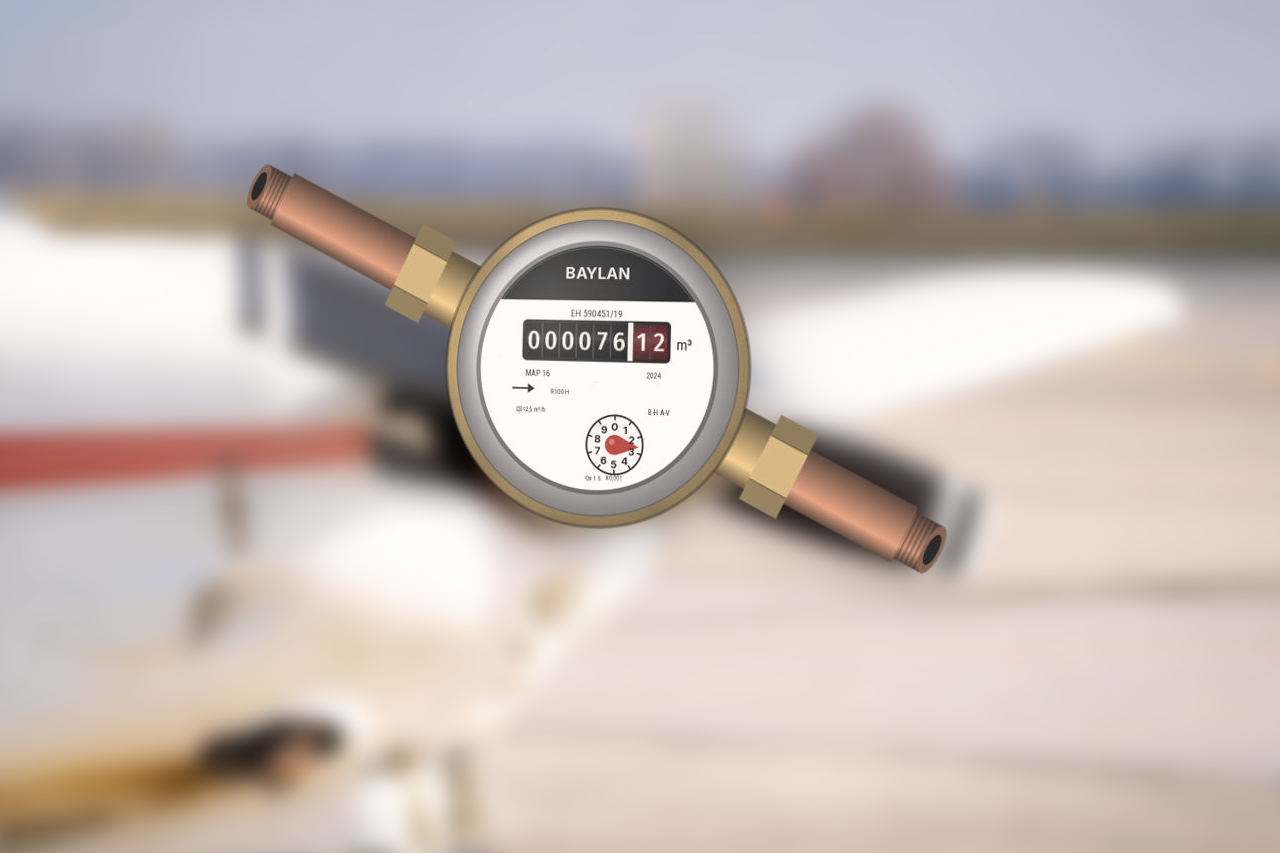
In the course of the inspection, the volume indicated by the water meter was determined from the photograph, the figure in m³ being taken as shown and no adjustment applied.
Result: 76.122 m³
